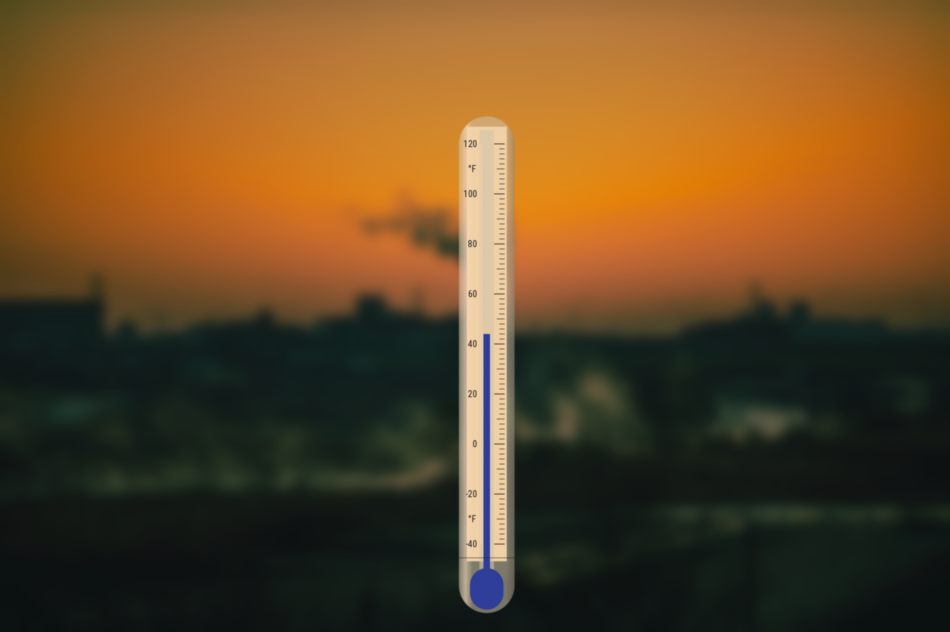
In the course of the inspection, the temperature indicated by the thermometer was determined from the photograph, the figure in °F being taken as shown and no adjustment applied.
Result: 44 °F
